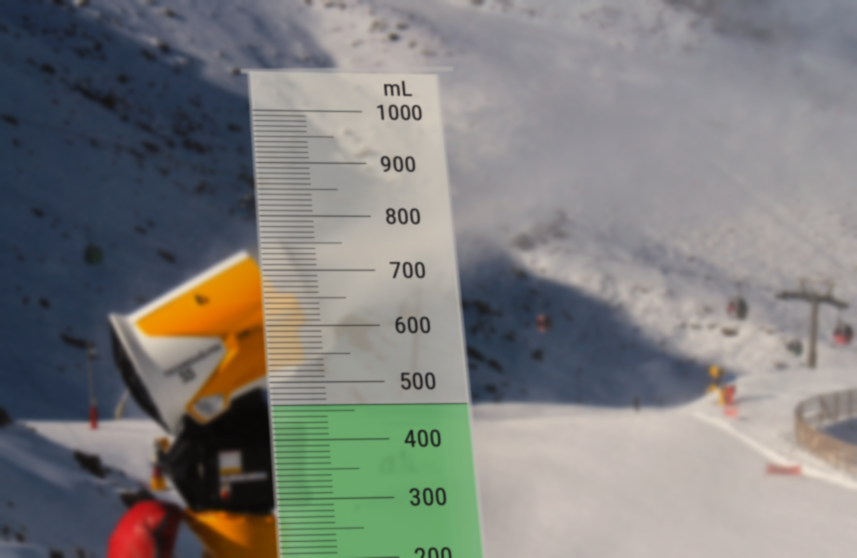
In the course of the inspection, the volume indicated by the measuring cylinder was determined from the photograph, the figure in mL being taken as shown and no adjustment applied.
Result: 460 mL
